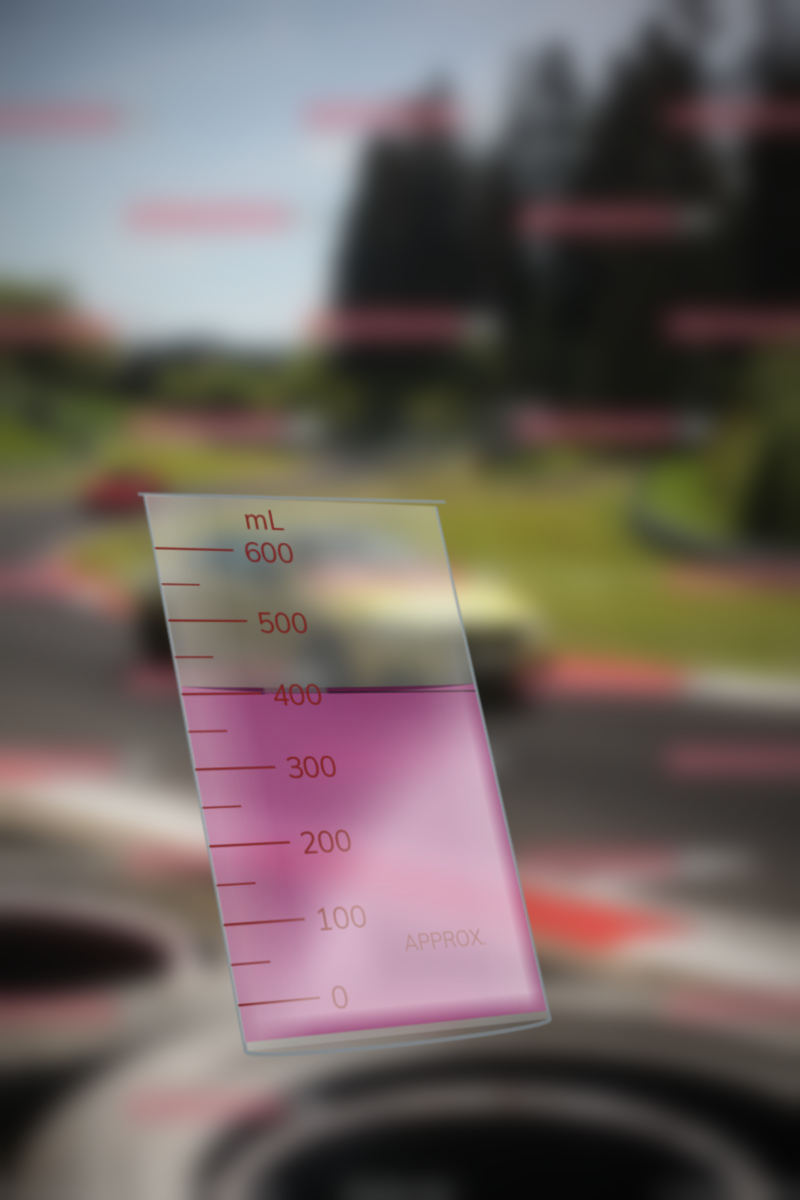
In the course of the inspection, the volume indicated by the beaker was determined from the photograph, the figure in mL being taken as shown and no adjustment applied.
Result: 400 mL
